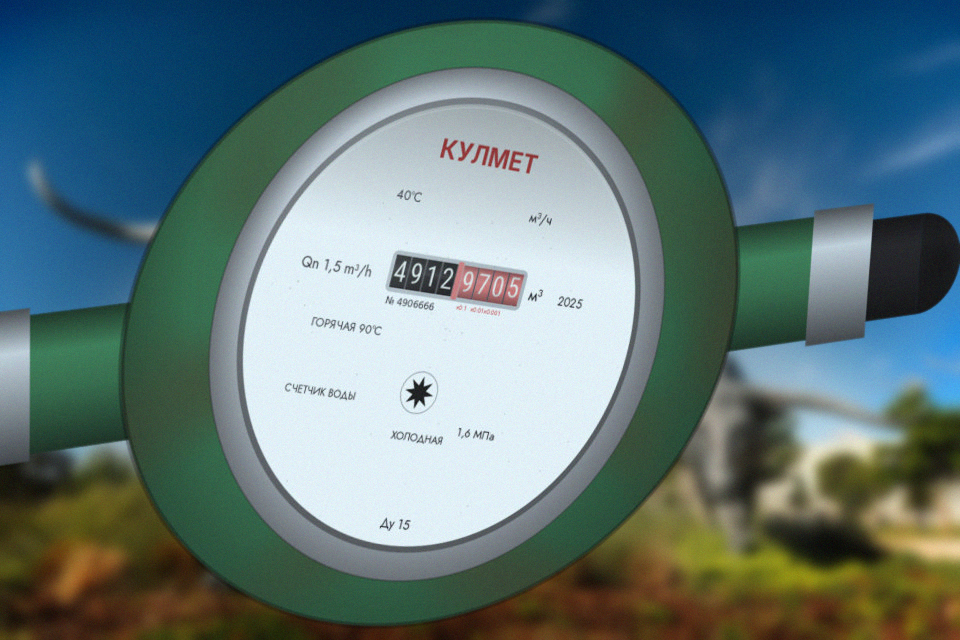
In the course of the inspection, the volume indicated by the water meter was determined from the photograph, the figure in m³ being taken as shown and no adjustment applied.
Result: 4912.9705 m³
